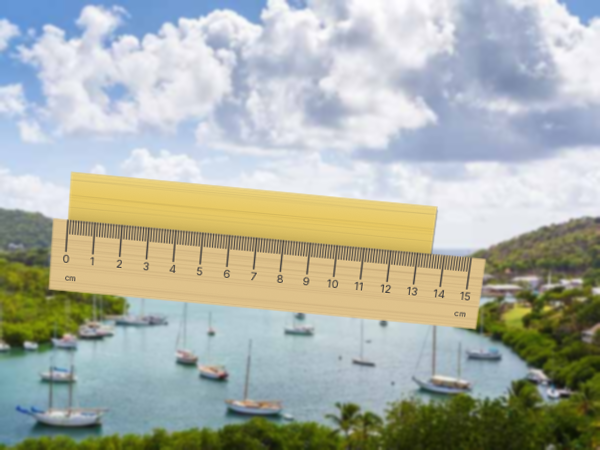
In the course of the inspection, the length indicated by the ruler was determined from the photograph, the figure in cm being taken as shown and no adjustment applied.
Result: 13.5 cm
